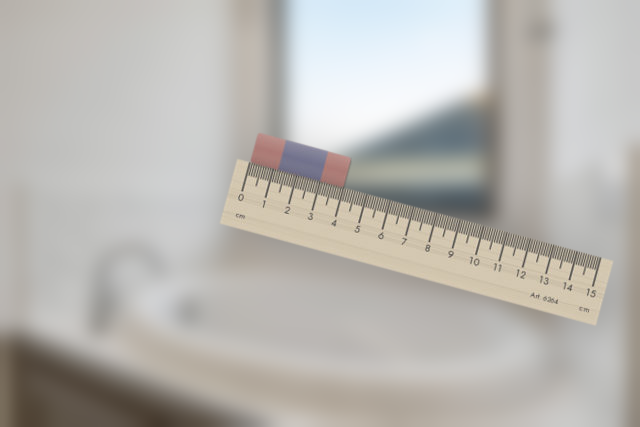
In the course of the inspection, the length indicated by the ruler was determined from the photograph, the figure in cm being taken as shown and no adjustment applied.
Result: 4 cm
